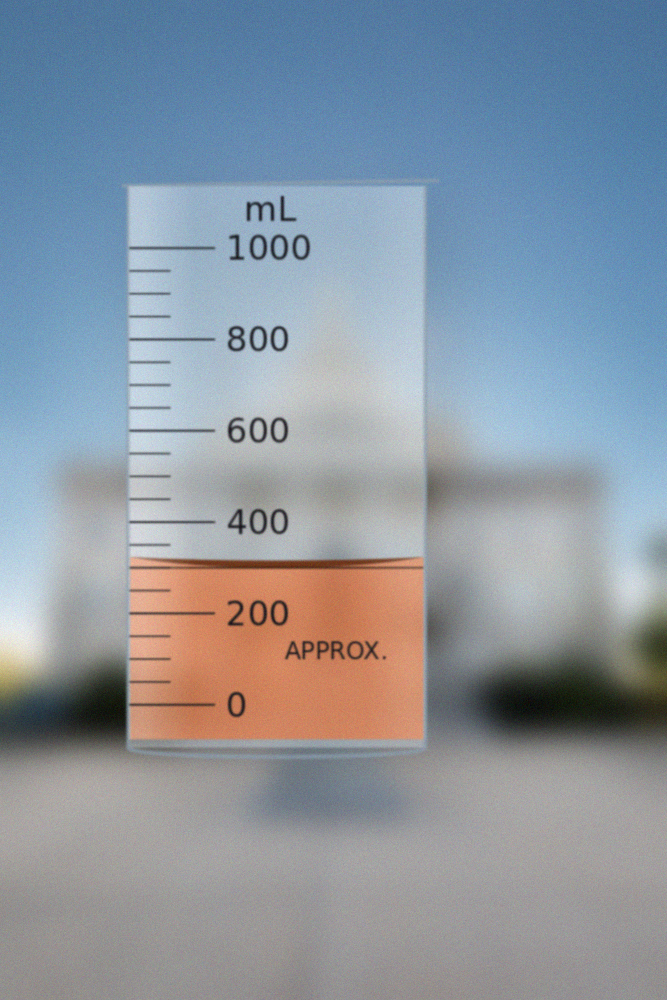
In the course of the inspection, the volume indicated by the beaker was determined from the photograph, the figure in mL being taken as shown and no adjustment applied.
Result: 300 mL
